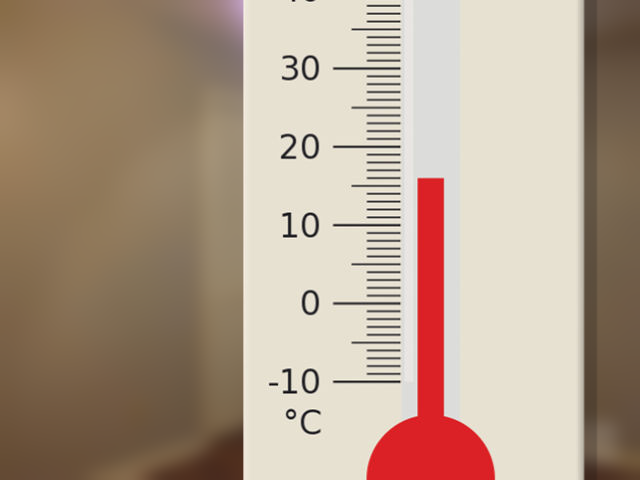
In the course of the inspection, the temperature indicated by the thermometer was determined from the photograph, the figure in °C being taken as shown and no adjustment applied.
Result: 16 °C
